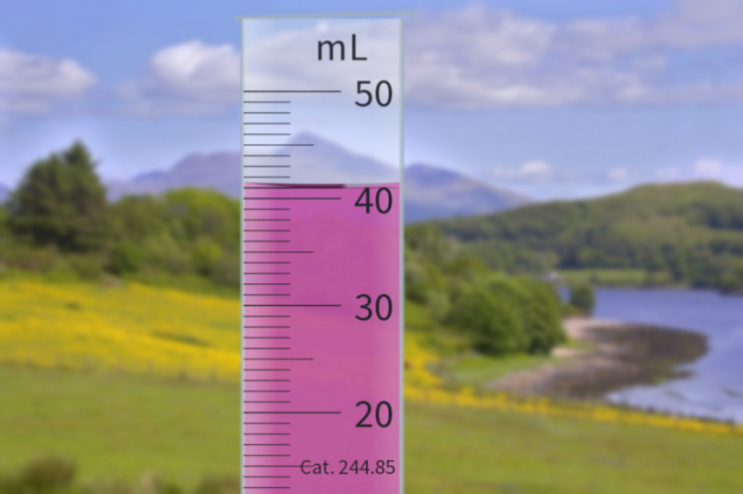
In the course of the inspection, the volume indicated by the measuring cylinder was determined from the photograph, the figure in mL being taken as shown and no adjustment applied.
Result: 41 mL
